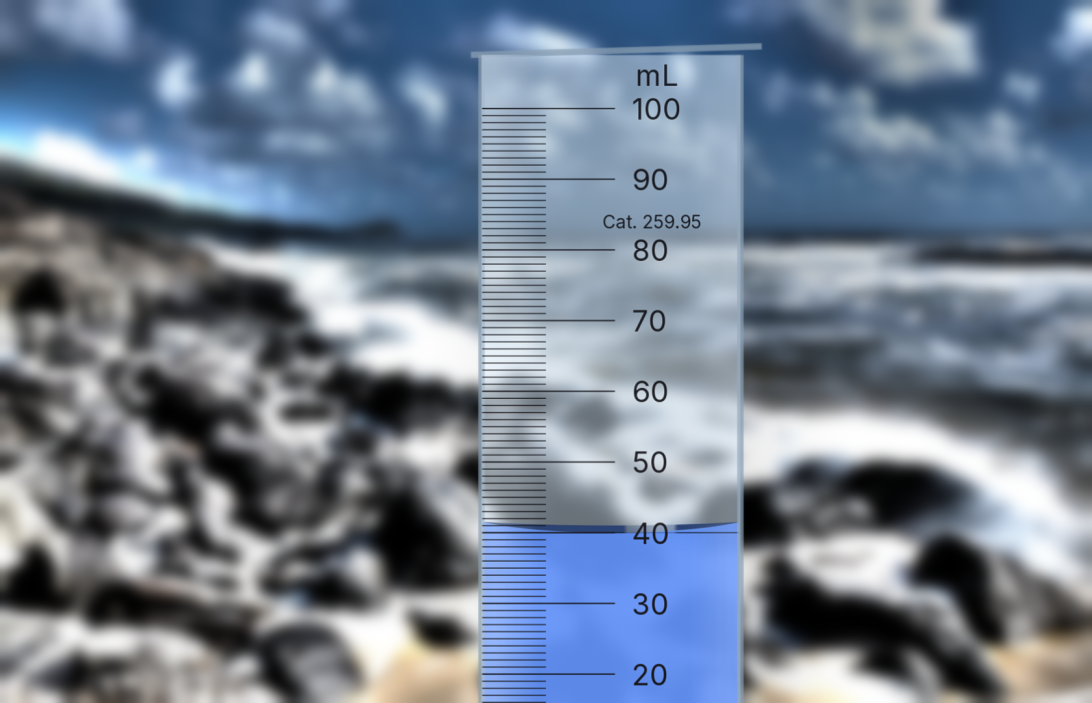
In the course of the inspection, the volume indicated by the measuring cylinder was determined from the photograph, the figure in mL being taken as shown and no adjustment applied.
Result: 40 mL
